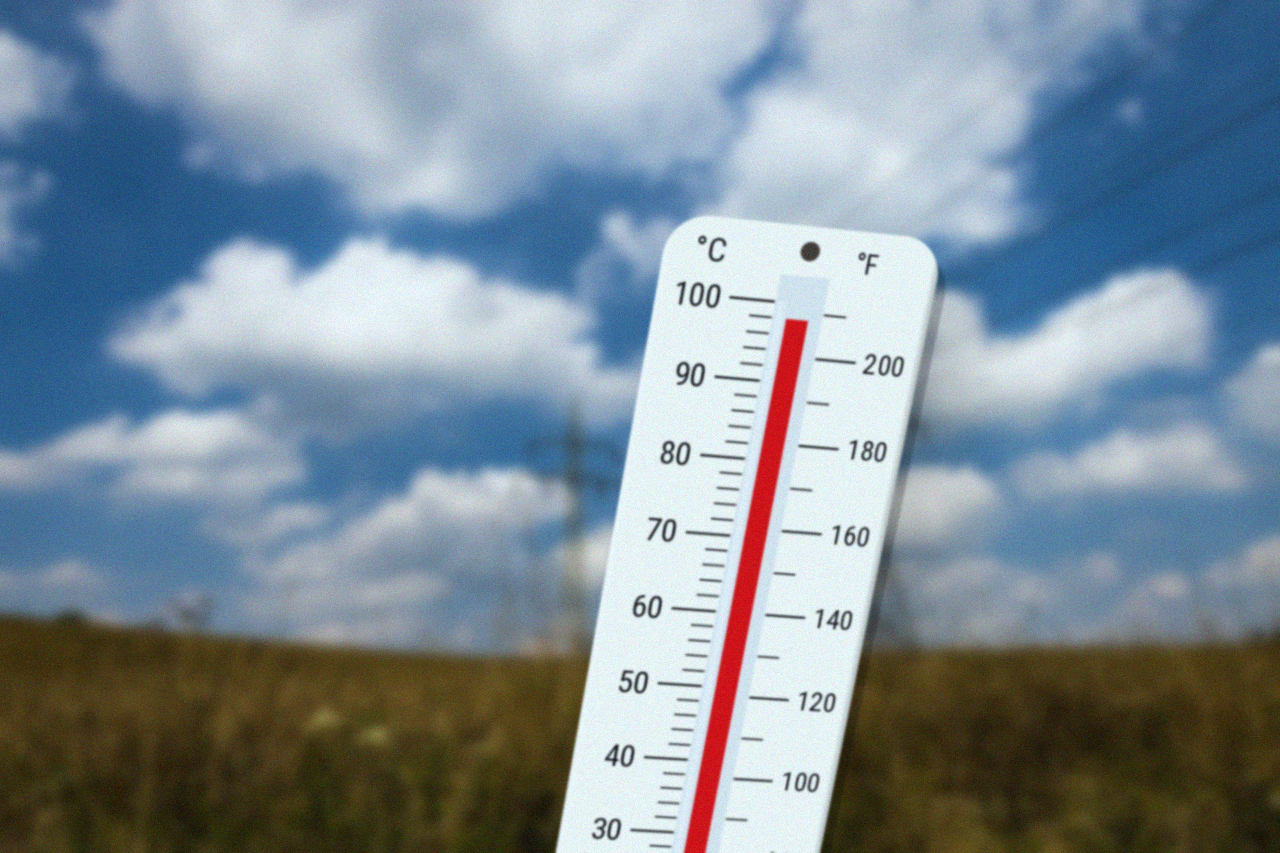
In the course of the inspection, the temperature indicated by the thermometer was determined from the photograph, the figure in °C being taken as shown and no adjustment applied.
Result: 98 °C
